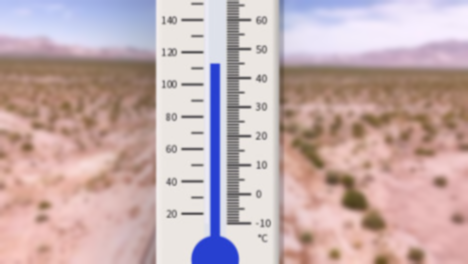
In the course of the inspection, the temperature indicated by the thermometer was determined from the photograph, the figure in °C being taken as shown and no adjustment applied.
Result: 45 °C
